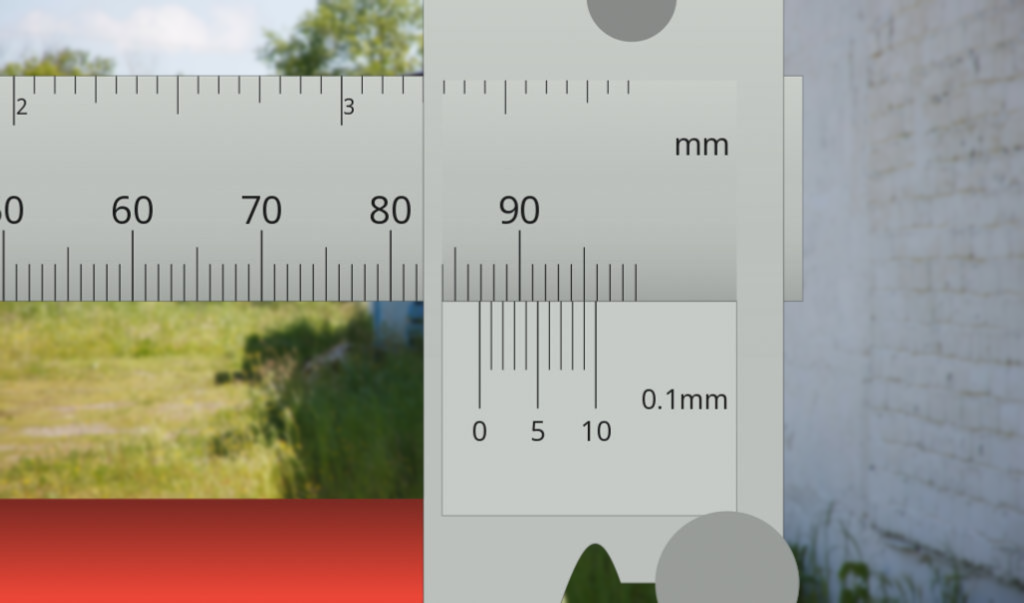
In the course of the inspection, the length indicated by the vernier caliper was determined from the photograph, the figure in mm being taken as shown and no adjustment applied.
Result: 86.9 mm
